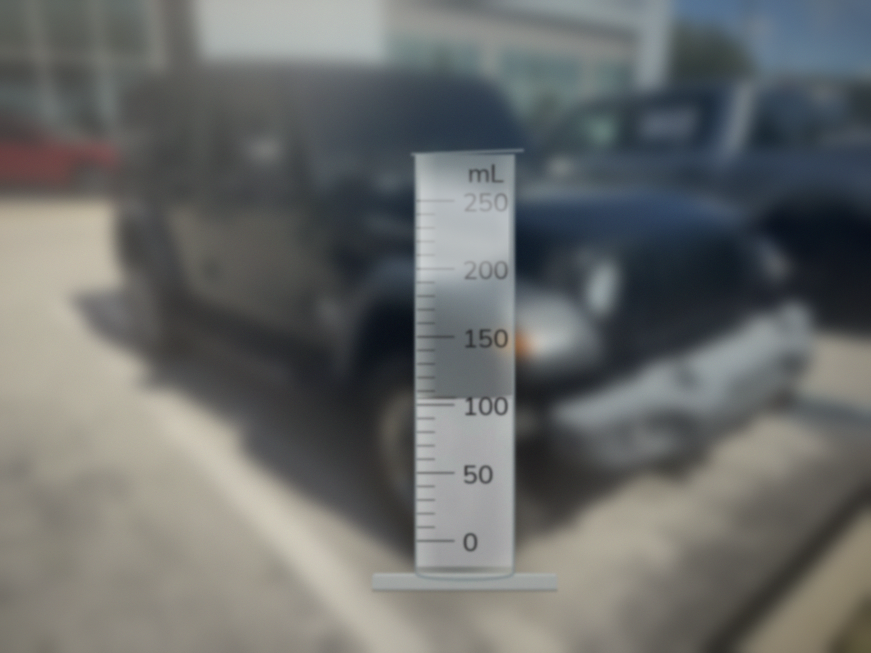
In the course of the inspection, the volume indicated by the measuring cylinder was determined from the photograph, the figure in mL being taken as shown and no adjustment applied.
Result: 105 mL
